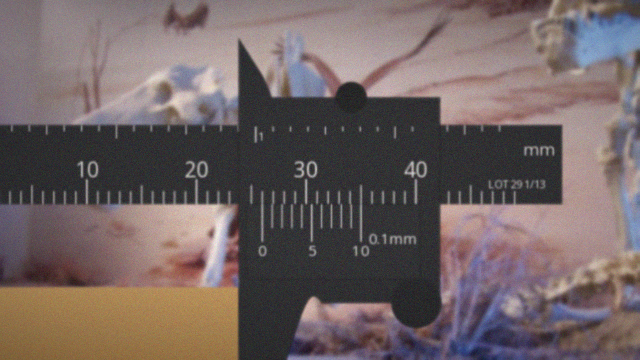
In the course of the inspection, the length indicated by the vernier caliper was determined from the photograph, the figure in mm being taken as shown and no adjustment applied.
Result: 26.0 mm
